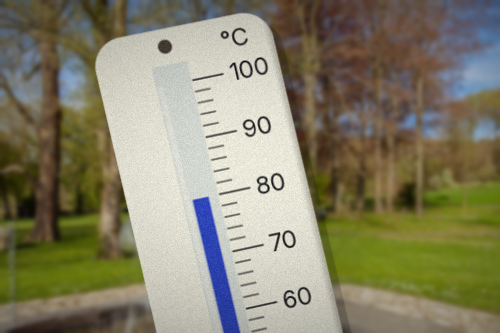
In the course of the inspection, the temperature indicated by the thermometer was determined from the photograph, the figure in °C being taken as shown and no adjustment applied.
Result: 80 °C
